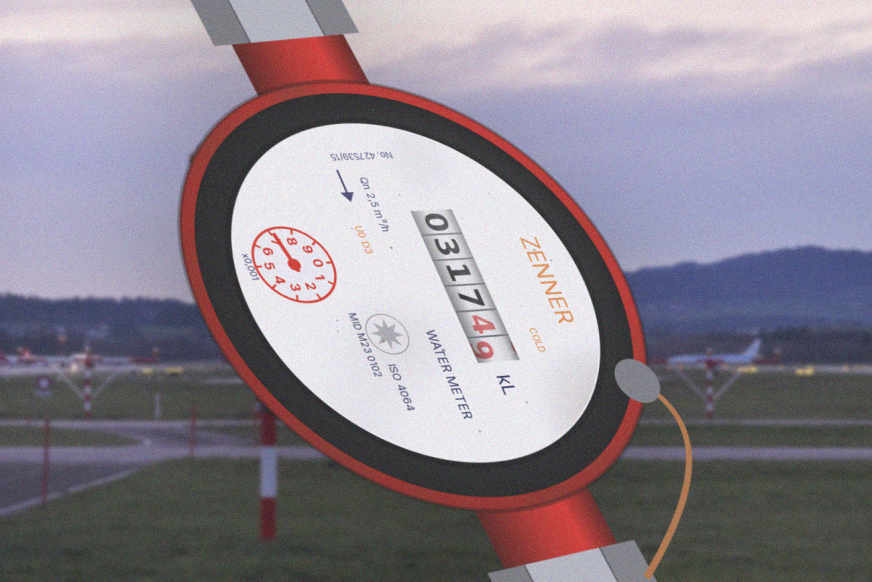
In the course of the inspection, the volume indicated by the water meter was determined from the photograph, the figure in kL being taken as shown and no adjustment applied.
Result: 317.487 kL
